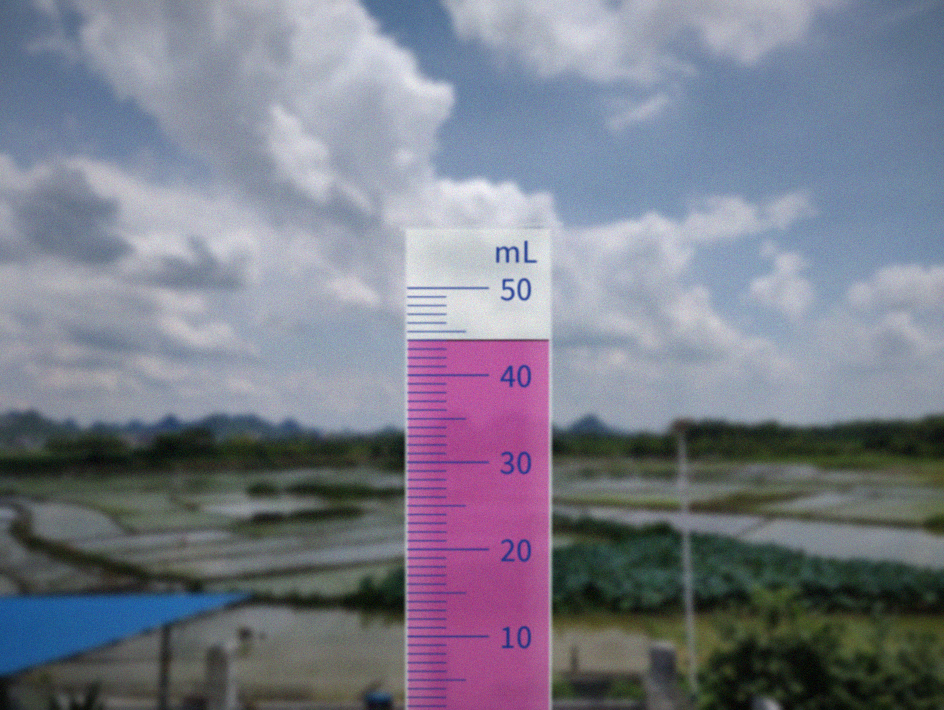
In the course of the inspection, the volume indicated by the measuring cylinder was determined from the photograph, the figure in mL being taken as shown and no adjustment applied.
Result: 44 mL
